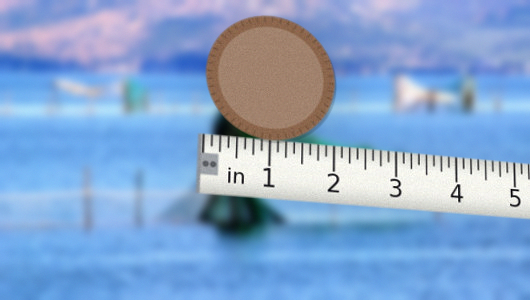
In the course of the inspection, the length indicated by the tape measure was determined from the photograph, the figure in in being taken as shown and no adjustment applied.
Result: 2 in
